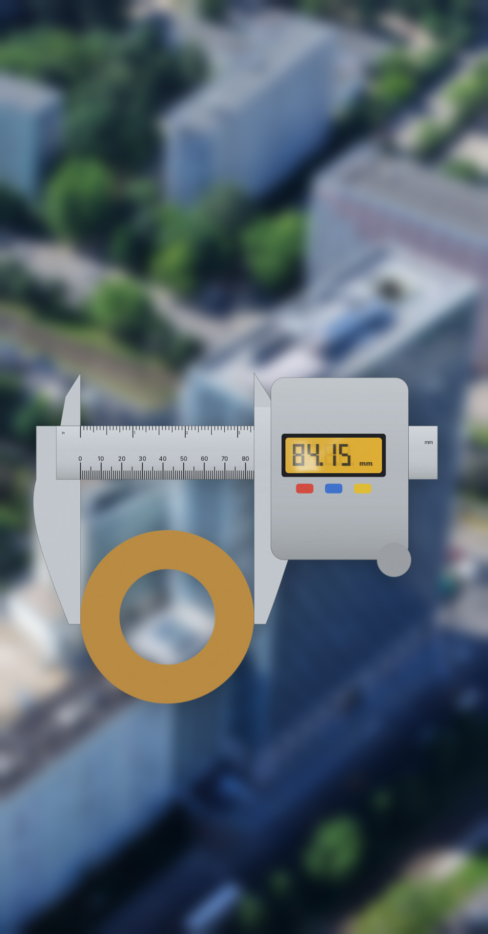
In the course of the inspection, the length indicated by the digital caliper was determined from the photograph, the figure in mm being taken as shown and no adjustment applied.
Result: 84.15 mm
